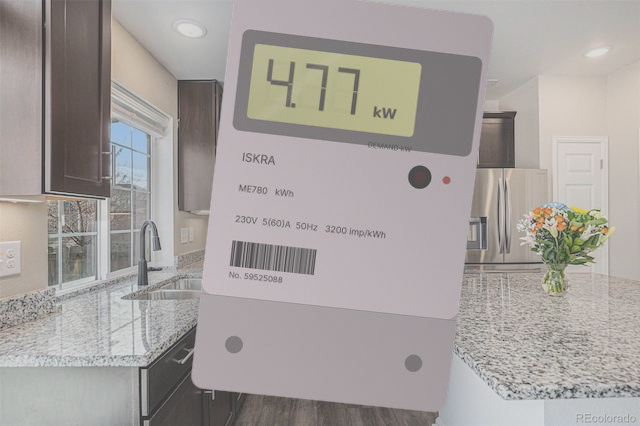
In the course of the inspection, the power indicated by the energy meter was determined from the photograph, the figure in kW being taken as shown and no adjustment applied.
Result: 4.77 kW
